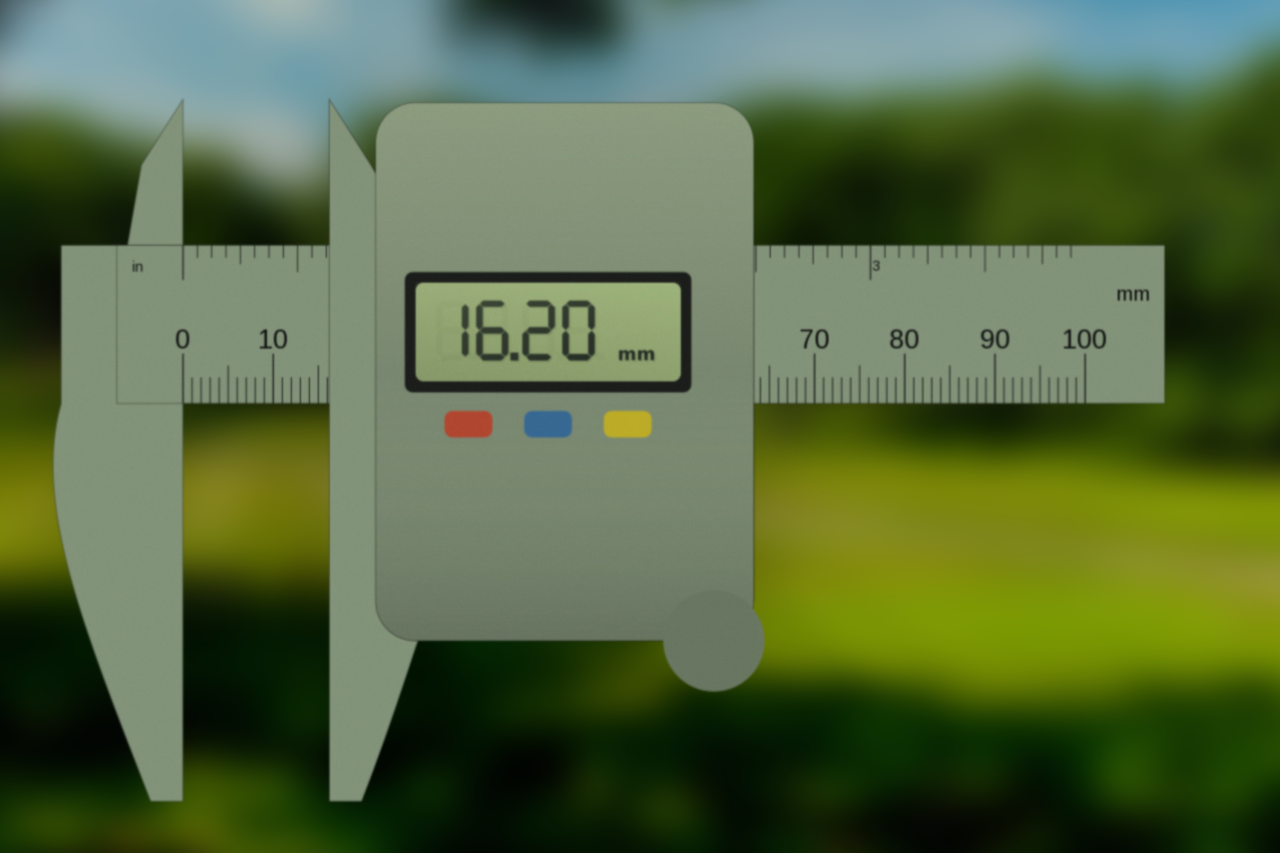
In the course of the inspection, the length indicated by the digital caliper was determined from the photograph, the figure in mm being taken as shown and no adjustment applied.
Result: 16.20 mm
